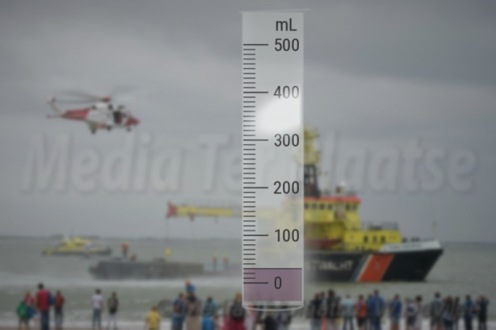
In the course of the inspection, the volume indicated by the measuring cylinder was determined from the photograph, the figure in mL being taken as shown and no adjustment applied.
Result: 30 mL
